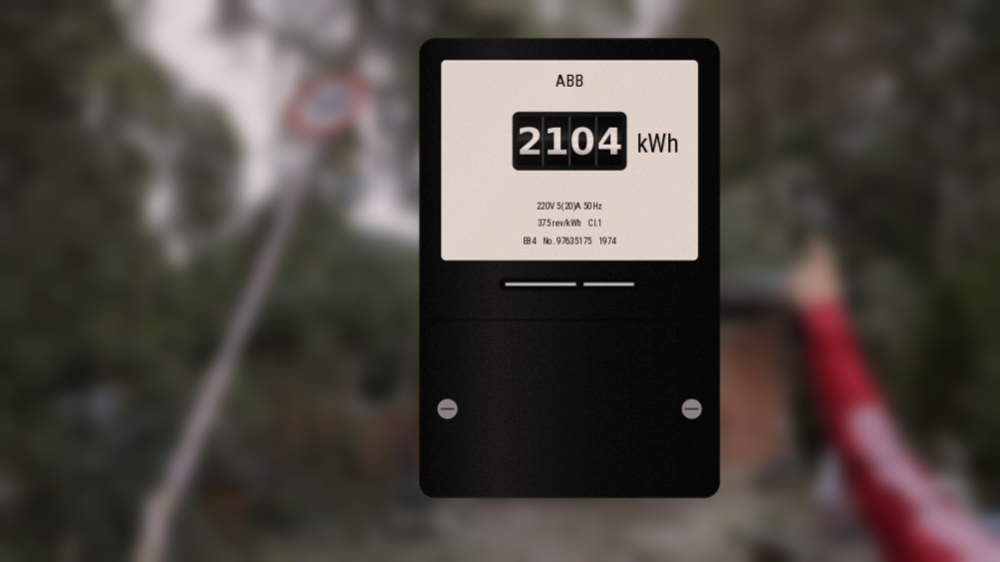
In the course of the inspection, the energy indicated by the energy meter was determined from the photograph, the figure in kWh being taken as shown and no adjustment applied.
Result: 2104 kWh
